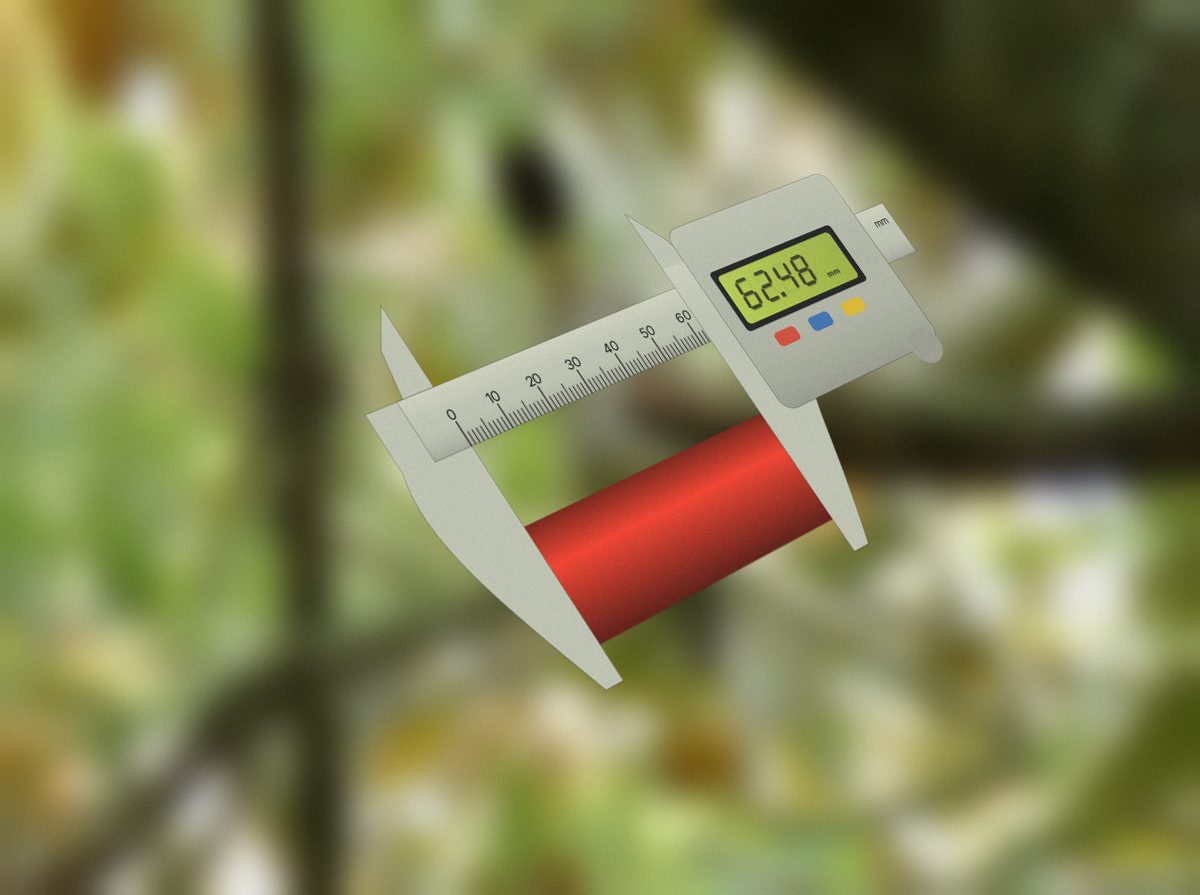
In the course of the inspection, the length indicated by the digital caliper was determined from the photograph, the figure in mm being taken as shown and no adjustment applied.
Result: 62.48 mm
